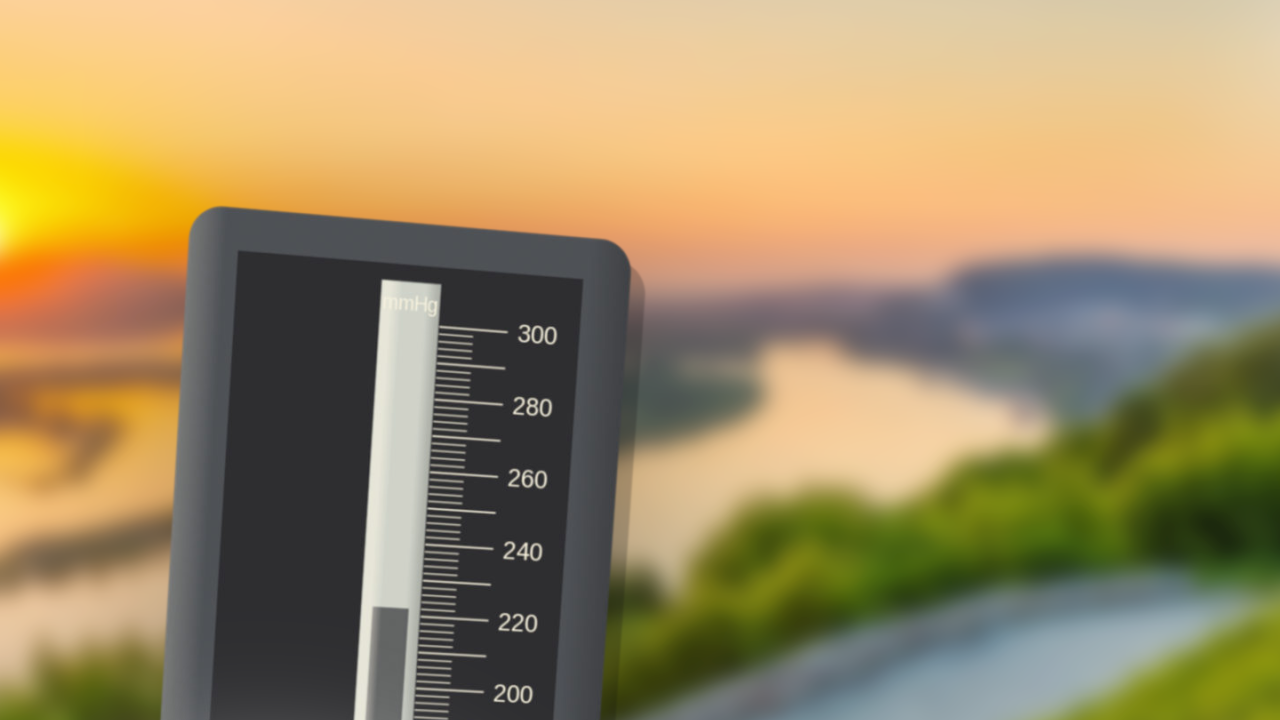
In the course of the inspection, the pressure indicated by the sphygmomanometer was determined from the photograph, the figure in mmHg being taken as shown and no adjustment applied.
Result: 222 mmHg
